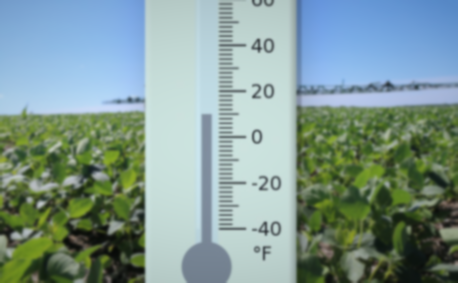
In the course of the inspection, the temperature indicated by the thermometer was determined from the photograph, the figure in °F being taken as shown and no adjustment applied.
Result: 10 °F
